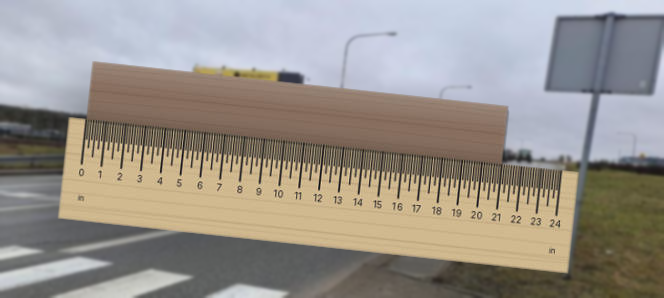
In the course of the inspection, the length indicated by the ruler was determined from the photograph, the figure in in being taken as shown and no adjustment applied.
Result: 21 in
